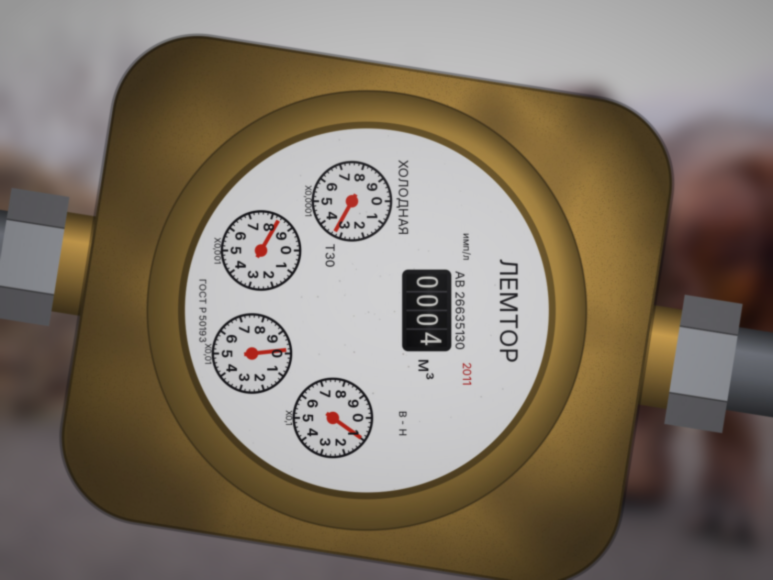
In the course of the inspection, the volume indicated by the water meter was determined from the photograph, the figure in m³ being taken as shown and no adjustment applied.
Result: 4.0983 m³
